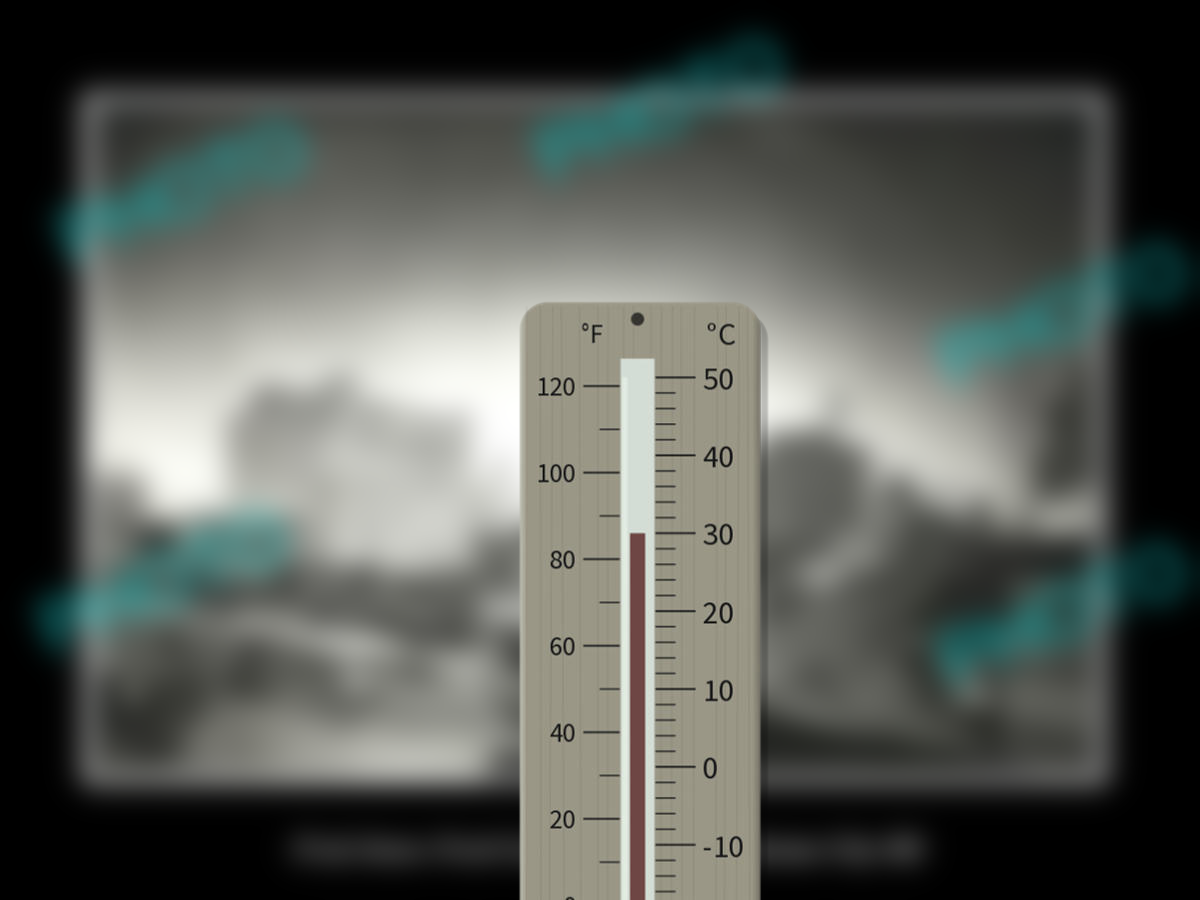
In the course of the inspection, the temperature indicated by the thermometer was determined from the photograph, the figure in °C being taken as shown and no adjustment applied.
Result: 30 °C
